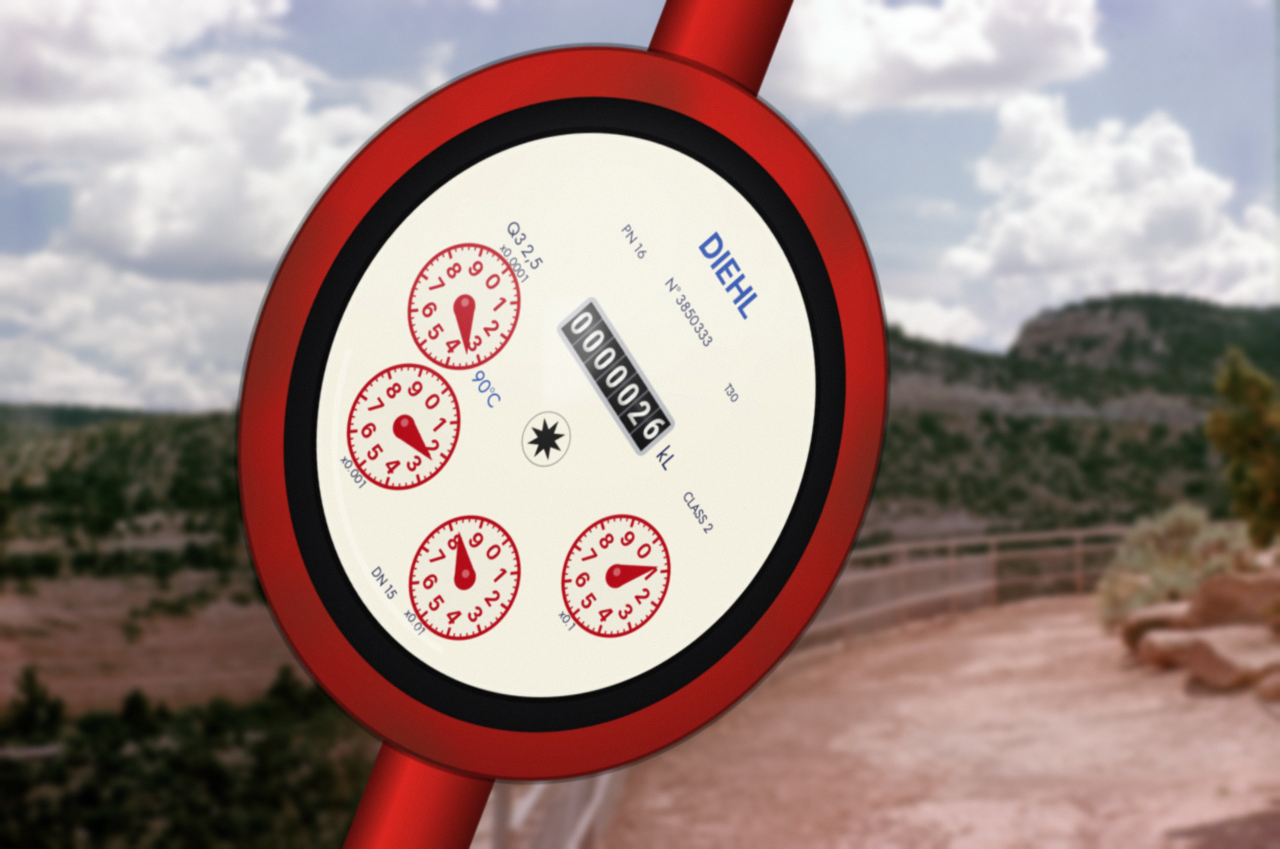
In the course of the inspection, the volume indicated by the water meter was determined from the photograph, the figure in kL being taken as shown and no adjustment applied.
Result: 26.0823 kL
